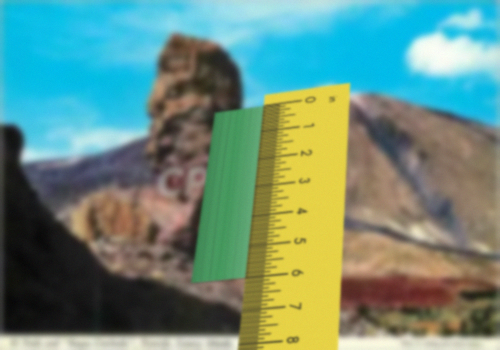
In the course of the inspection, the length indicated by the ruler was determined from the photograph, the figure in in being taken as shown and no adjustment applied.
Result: 6 in
